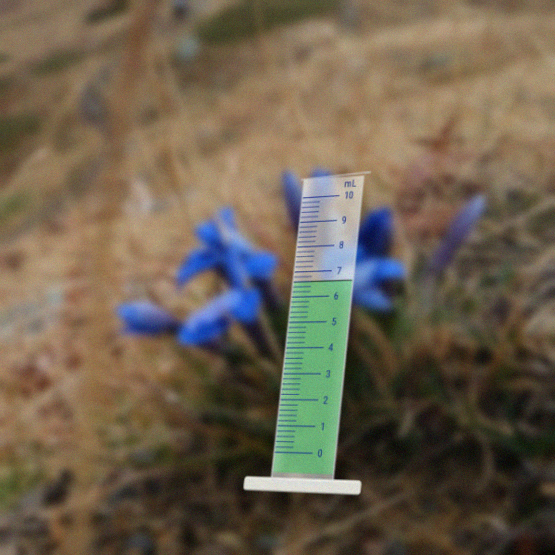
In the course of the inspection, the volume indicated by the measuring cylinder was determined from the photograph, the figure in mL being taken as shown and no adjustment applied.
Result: 6.6 mL
